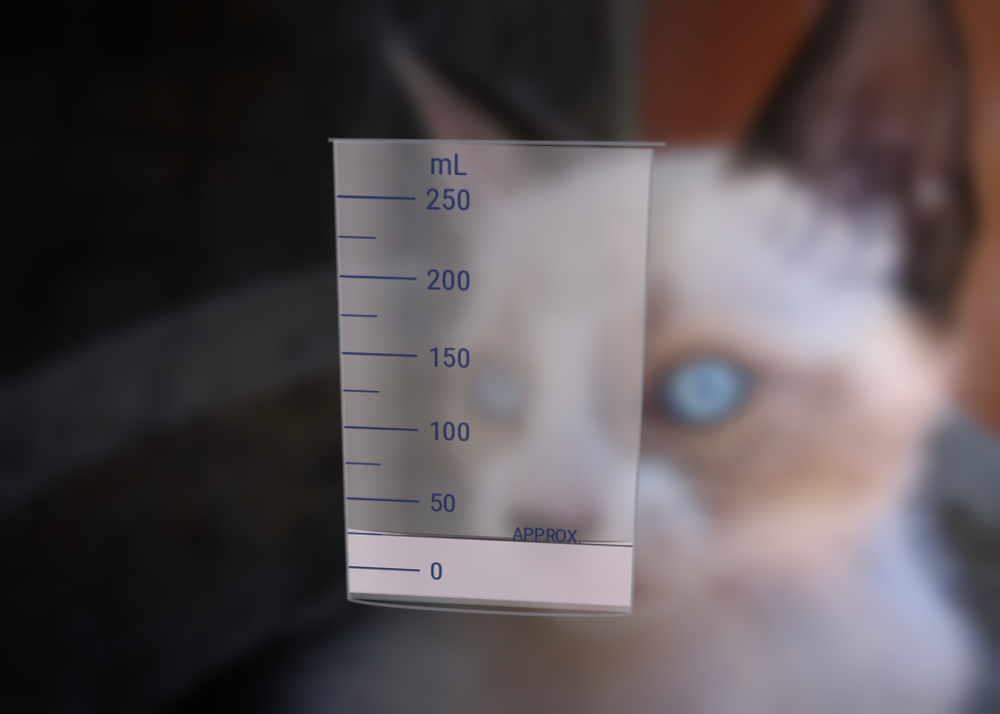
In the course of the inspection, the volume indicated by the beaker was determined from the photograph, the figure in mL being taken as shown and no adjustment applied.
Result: 25 mL
